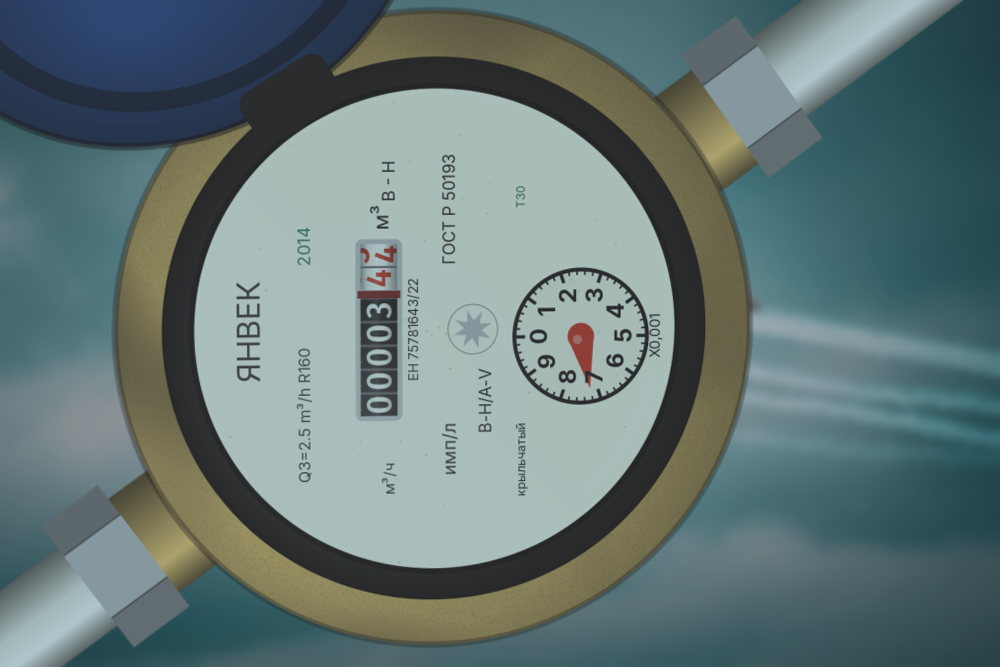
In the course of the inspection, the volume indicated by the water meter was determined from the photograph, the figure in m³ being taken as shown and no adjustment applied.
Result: 3.437 m³
